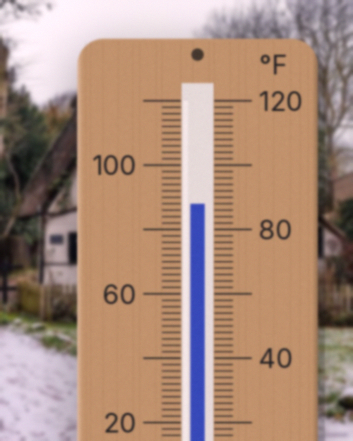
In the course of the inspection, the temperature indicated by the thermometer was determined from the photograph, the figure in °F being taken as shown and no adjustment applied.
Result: 88 °F
